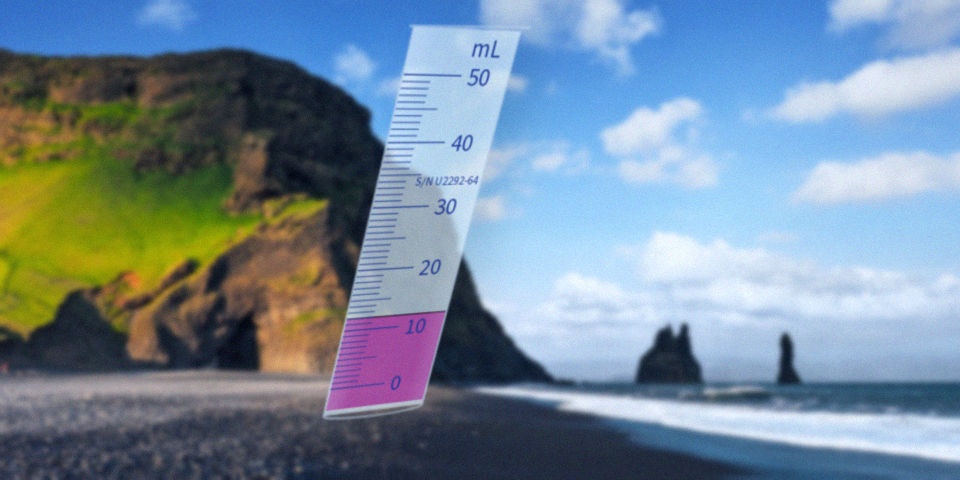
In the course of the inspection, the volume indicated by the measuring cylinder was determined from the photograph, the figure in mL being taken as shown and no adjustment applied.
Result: 12 mL
